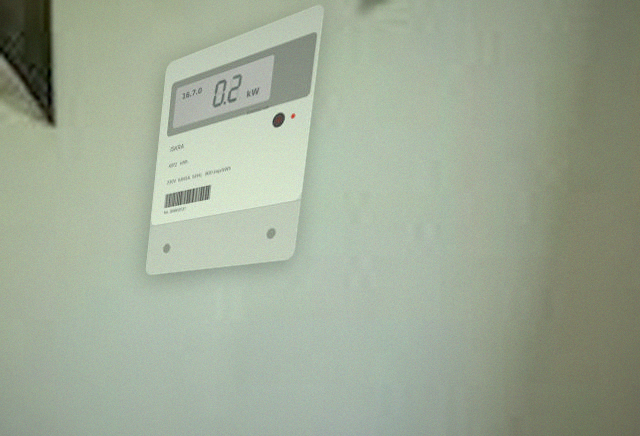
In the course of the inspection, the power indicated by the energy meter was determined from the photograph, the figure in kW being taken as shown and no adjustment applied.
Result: 0.2 kW
